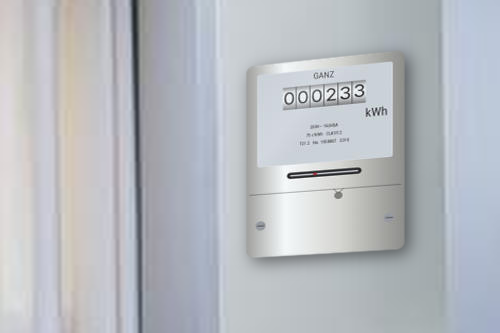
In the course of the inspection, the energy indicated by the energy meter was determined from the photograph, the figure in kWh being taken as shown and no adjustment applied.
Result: 233 kWh
